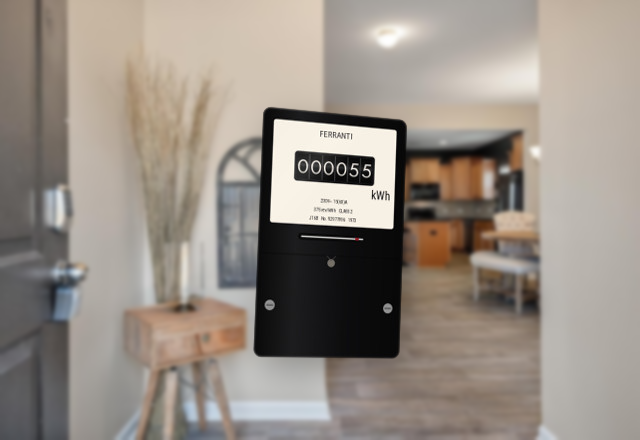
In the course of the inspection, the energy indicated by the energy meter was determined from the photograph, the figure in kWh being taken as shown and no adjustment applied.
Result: 55 kWh
